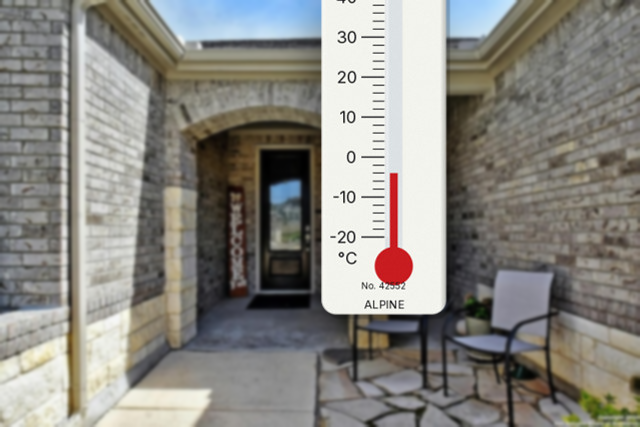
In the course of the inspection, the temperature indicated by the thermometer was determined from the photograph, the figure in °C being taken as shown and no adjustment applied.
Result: -4 °C
